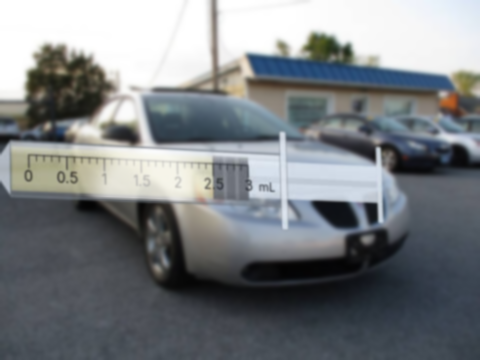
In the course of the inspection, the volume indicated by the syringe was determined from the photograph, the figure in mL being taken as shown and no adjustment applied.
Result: 2.5 mL
